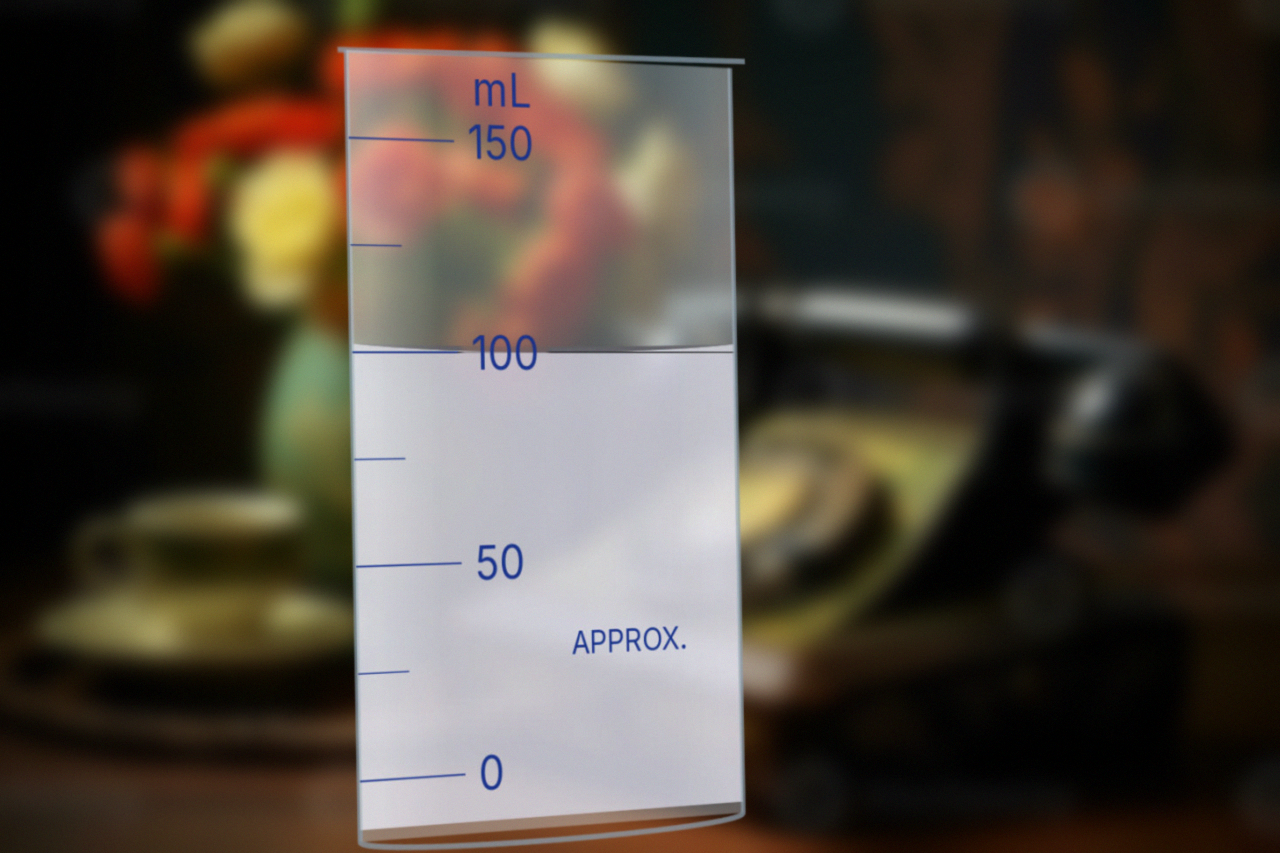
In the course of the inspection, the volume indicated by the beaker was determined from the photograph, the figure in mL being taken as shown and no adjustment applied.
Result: 100 mL
